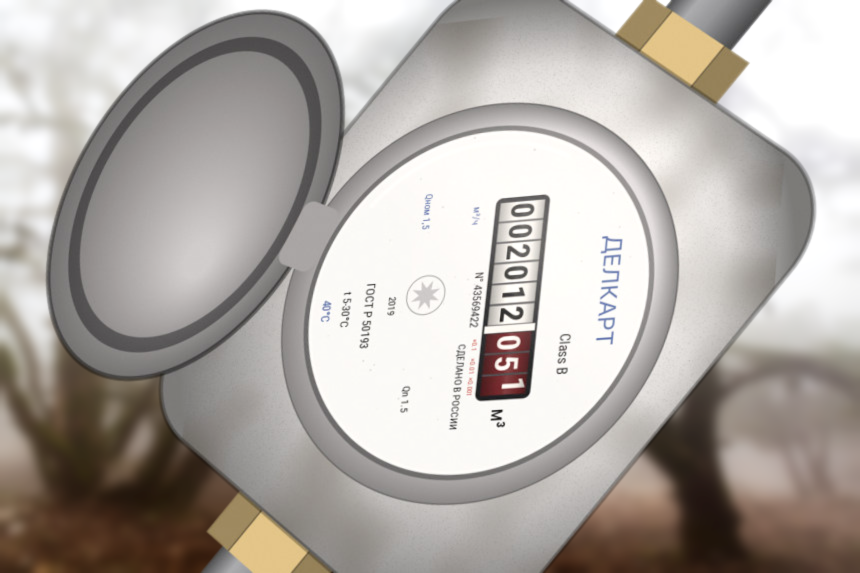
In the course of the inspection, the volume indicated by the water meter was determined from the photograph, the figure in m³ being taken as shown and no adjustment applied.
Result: 2012.051 m³
